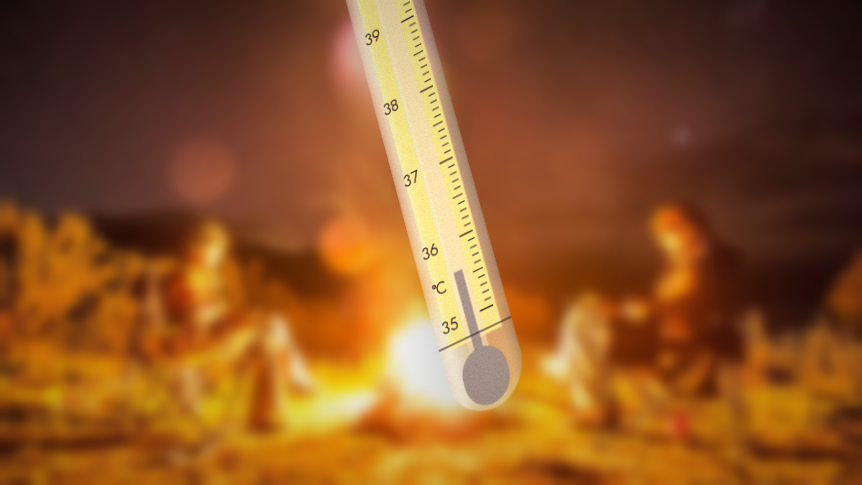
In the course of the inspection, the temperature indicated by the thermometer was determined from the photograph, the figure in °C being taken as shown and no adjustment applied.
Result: 35.6 °C
